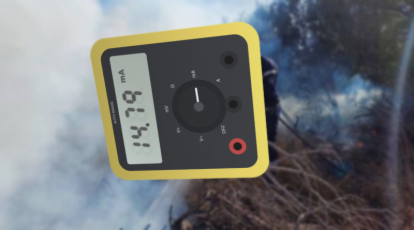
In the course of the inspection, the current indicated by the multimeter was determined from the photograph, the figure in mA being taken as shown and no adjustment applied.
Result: 14.79 mA
